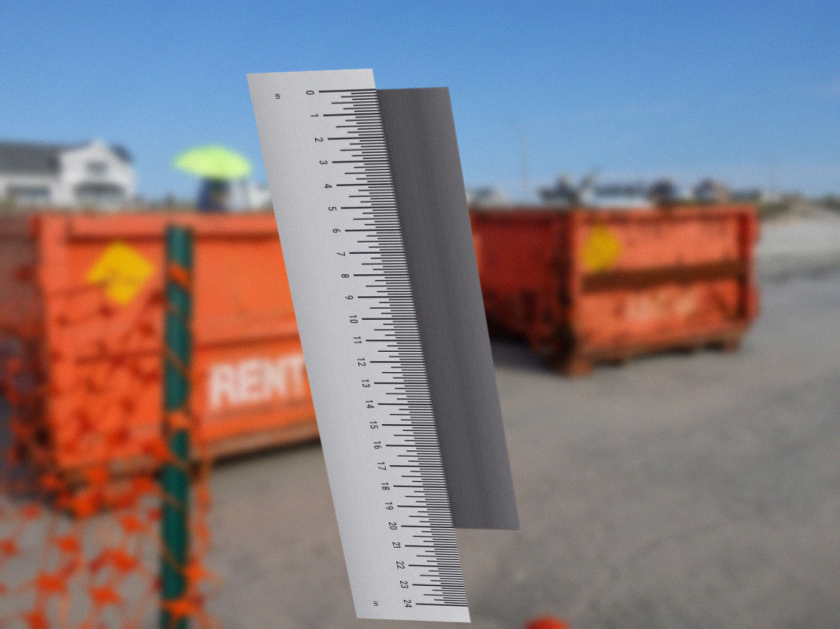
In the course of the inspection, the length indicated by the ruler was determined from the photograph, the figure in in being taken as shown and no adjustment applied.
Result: 20 in
